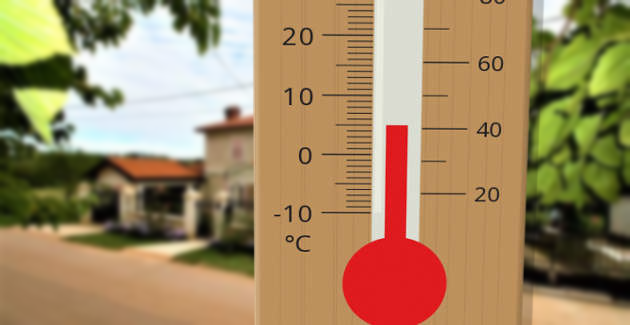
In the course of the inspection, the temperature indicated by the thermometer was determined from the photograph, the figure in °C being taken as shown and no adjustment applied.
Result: 5 °C
